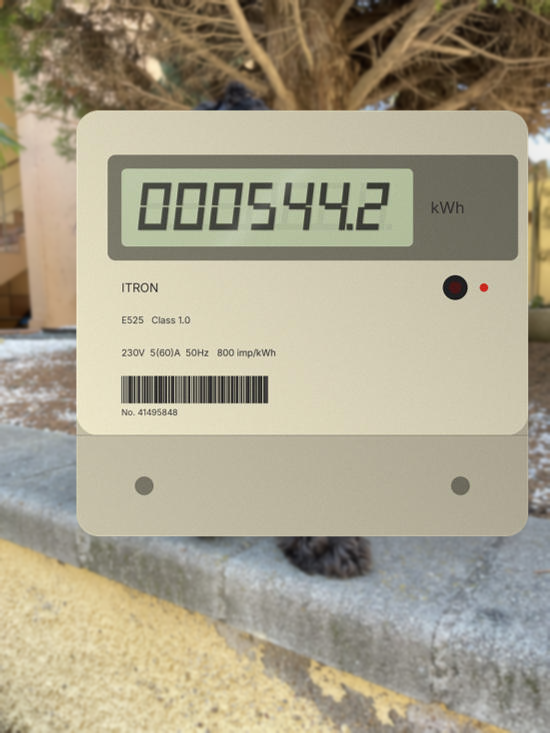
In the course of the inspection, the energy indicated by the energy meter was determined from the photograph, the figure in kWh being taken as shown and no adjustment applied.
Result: 544.2 kWh
